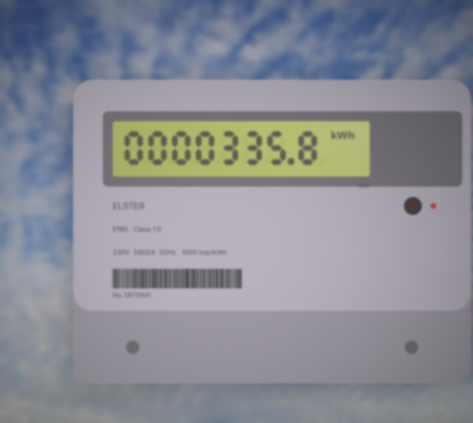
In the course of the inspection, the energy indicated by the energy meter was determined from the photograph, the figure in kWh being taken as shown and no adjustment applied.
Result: 335.8 kWh
